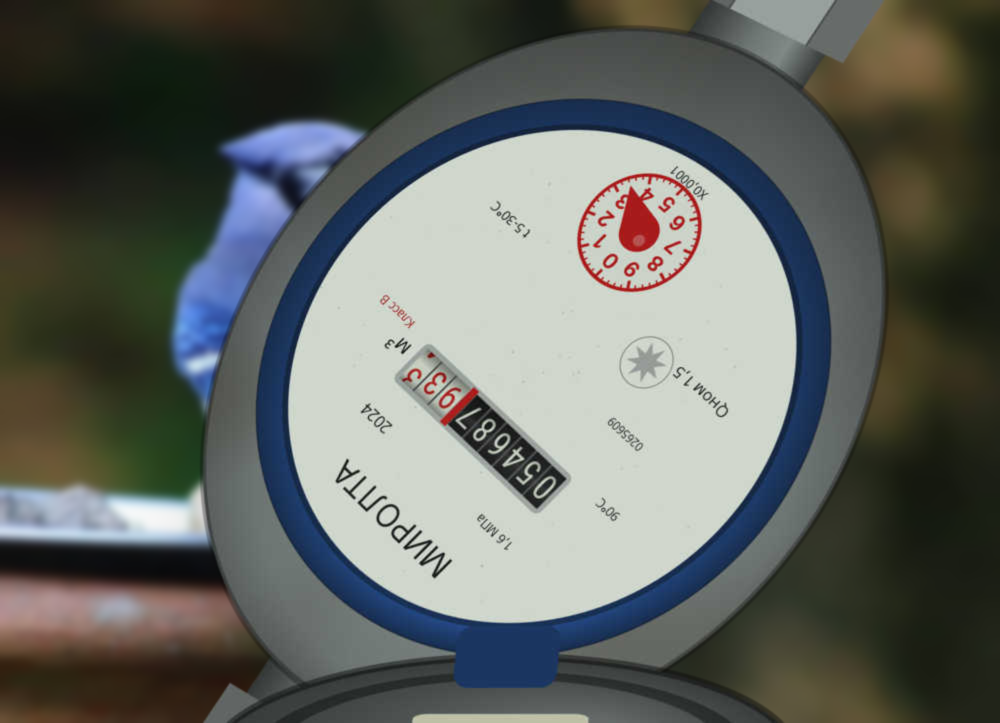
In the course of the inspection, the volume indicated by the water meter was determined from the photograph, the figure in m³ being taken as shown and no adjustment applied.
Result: 54687.9333 m³
